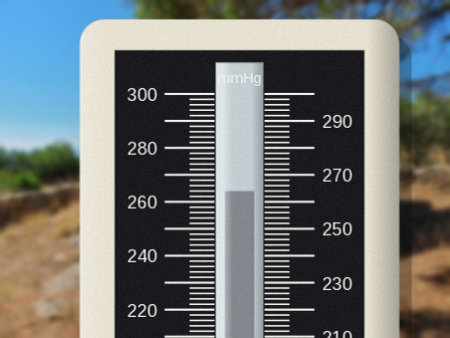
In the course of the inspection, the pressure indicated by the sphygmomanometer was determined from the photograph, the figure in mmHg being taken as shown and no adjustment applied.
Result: 264 mmHg
